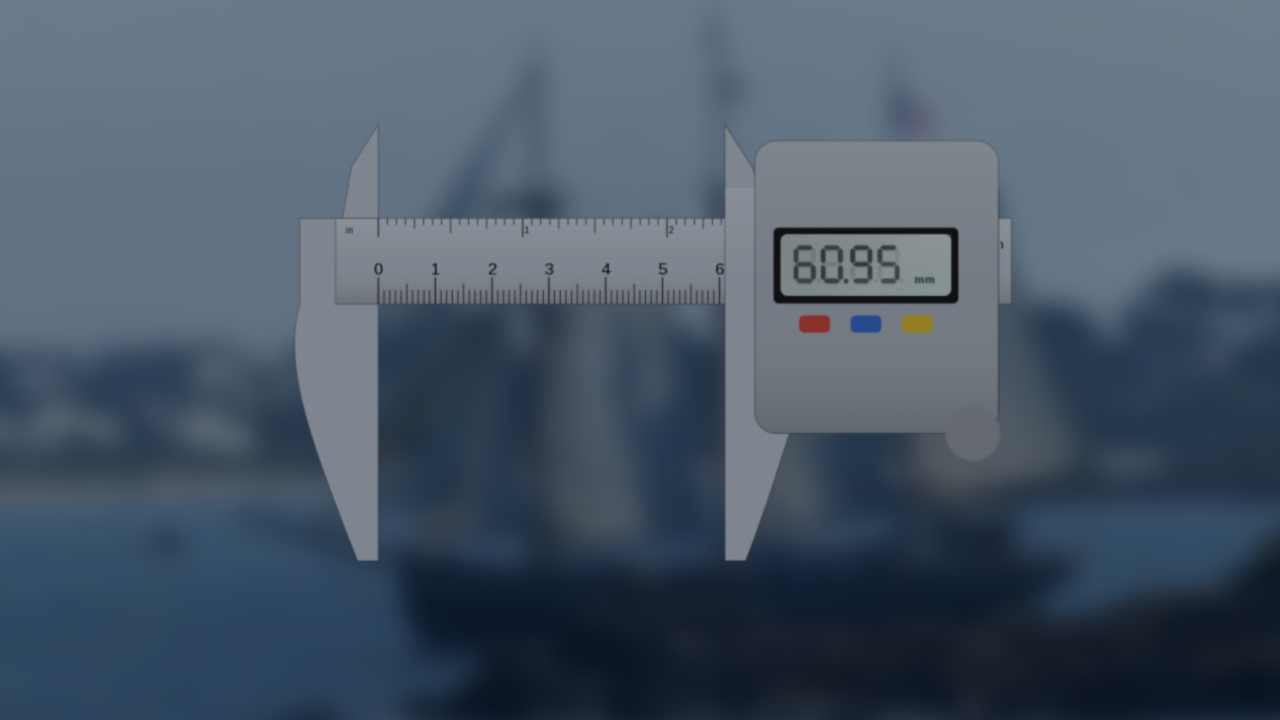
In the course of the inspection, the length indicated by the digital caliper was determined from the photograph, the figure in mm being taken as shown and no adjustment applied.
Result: 60.95 mm
